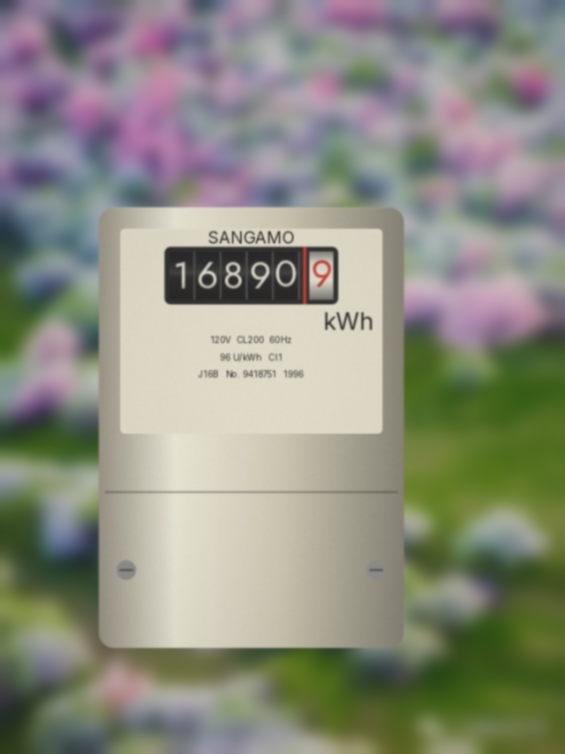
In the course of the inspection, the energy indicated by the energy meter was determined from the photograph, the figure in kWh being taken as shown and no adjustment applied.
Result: 16890.9 kWh
